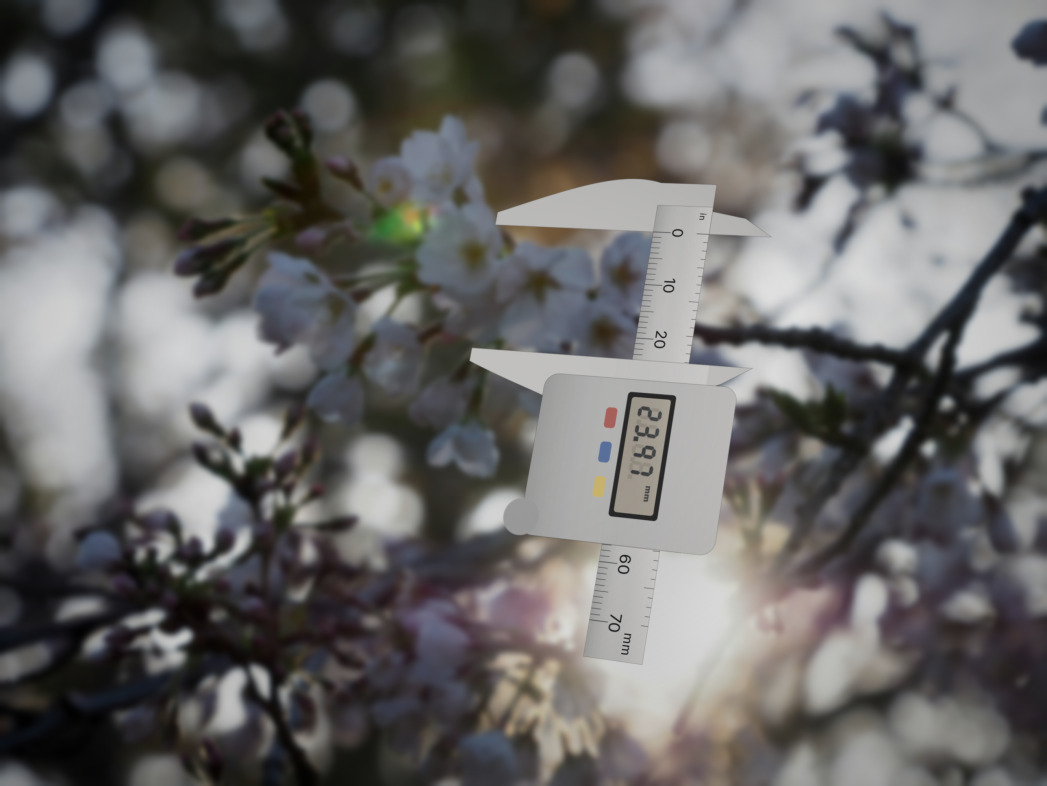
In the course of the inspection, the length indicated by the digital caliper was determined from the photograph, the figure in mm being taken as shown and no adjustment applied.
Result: 23.97 mm
